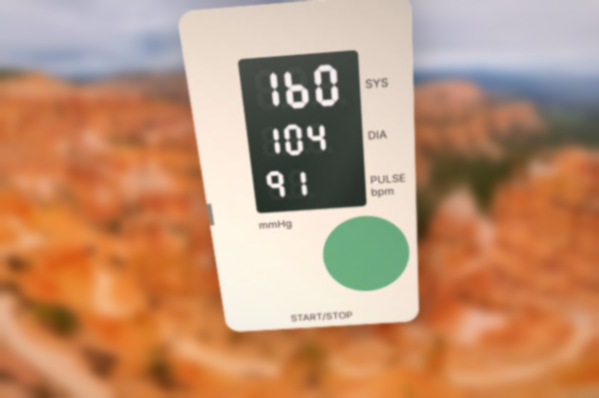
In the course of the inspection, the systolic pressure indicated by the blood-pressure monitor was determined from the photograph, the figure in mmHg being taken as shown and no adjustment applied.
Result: 160 mmHg
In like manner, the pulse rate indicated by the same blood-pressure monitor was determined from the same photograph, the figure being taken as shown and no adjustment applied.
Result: 91 bpm
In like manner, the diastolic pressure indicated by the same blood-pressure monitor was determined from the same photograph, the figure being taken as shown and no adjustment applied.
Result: 104 mmHg
